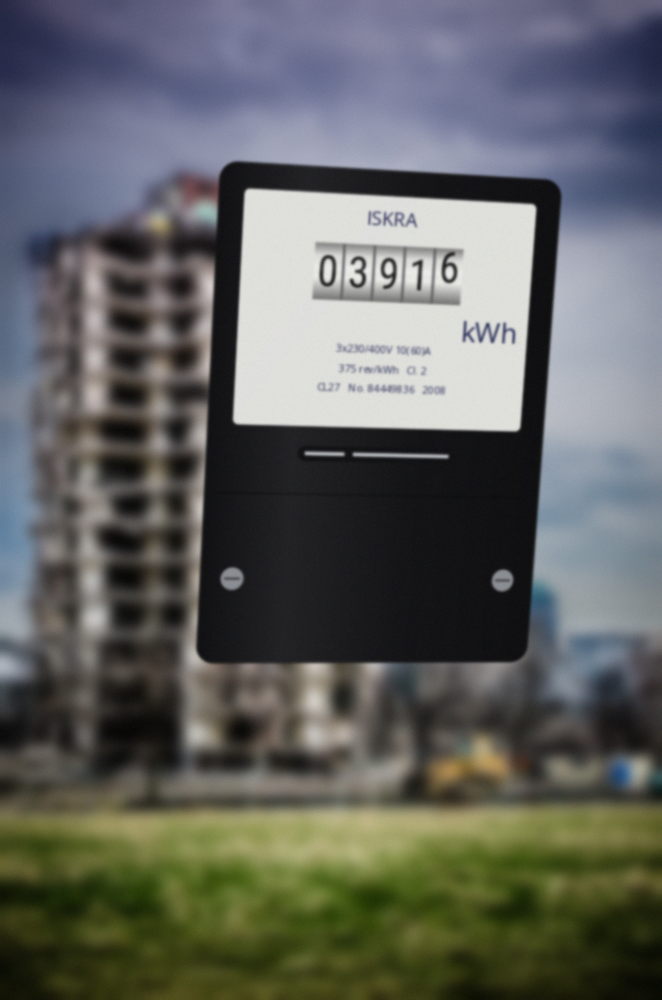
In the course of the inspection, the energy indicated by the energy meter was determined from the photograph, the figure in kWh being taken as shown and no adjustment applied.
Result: 3916 kWh
